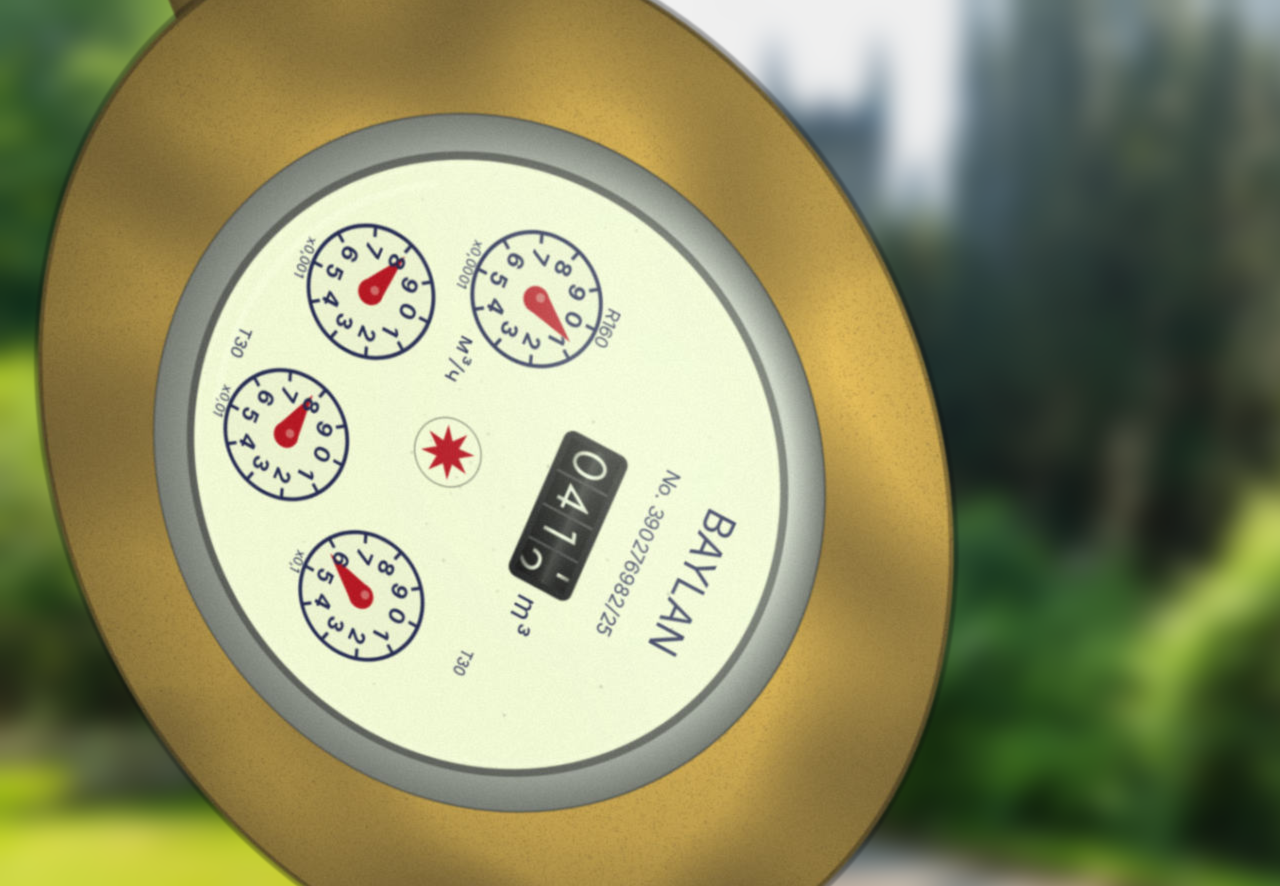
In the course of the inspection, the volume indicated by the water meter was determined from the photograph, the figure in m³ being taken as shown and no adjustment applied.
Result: 411.5780 m³
